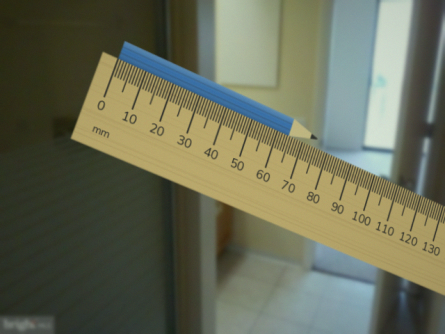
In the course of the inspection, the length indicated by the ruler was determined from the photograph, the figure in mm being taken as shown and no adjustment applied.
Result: 75 mm
